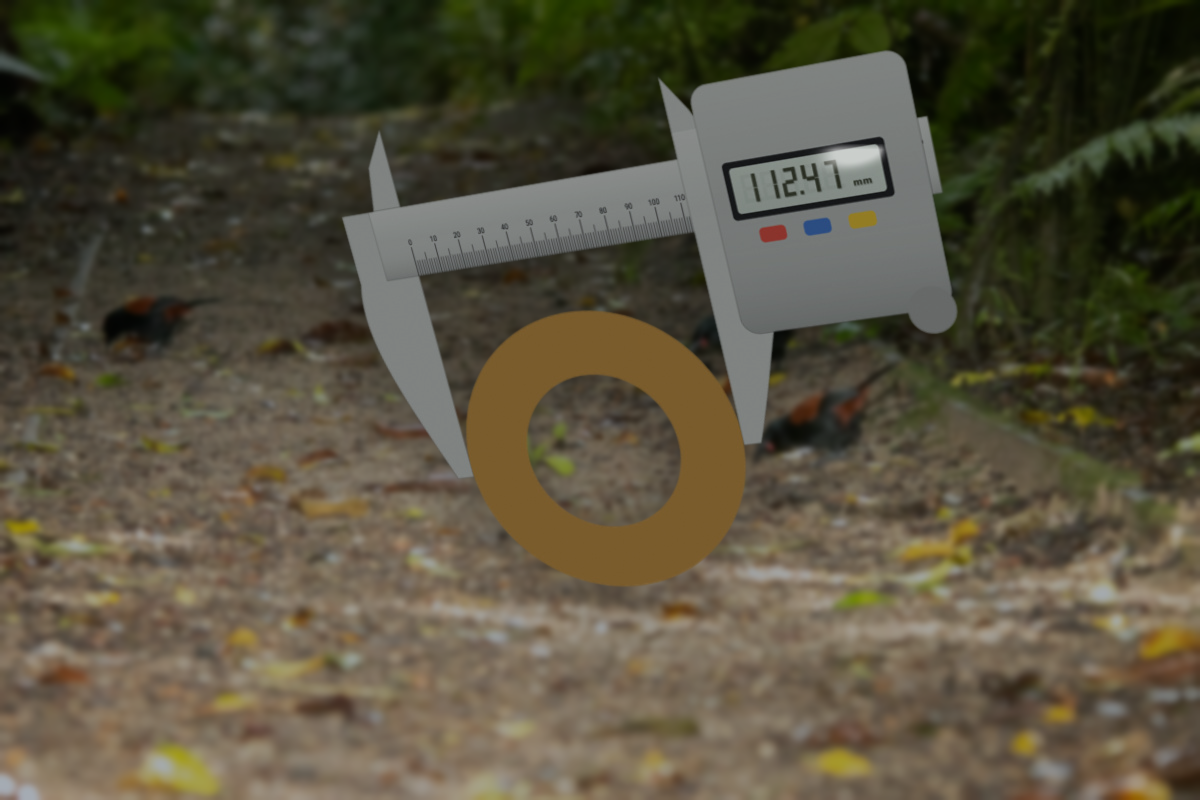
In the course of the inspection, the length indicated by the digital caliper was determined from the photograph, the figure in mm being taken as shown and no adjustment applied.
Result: 112.47 mm
